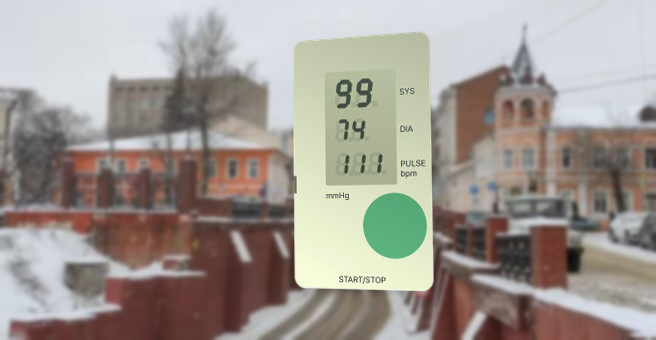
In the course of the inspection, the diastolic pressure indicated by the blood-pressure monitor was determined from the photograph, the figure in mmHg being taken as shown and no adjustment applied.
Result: 74 mmHg
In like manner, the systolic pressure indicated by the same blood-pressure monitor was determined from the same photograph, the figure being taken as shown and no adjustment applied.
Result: 99 mmHg
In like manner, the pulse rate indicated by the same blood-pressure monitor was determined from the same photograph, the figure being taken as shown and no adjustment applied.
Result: 111 bpm
